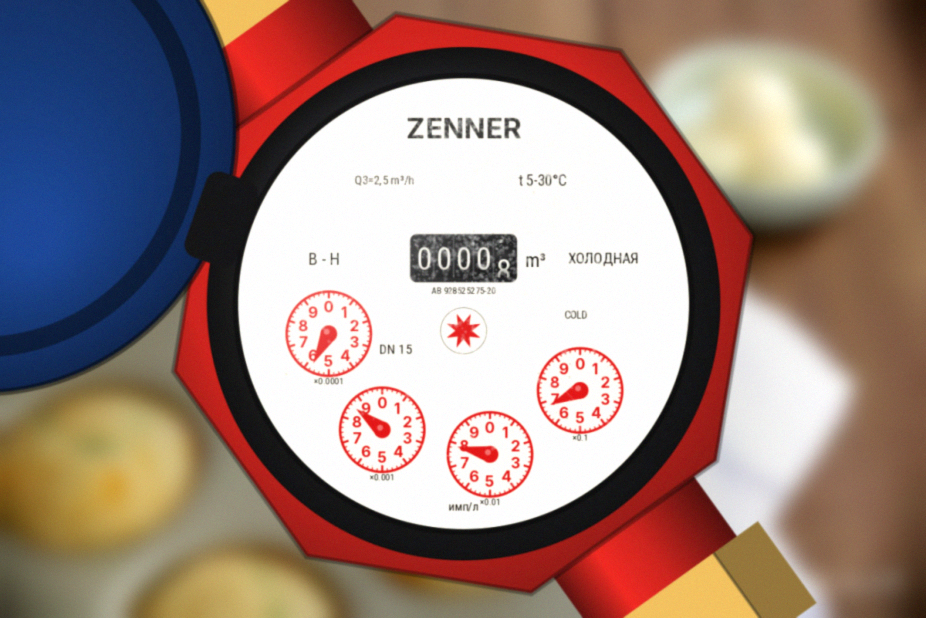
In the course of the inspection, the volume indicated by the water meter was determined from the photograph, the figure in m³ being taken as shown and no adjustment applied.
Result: 7.6785 m³
